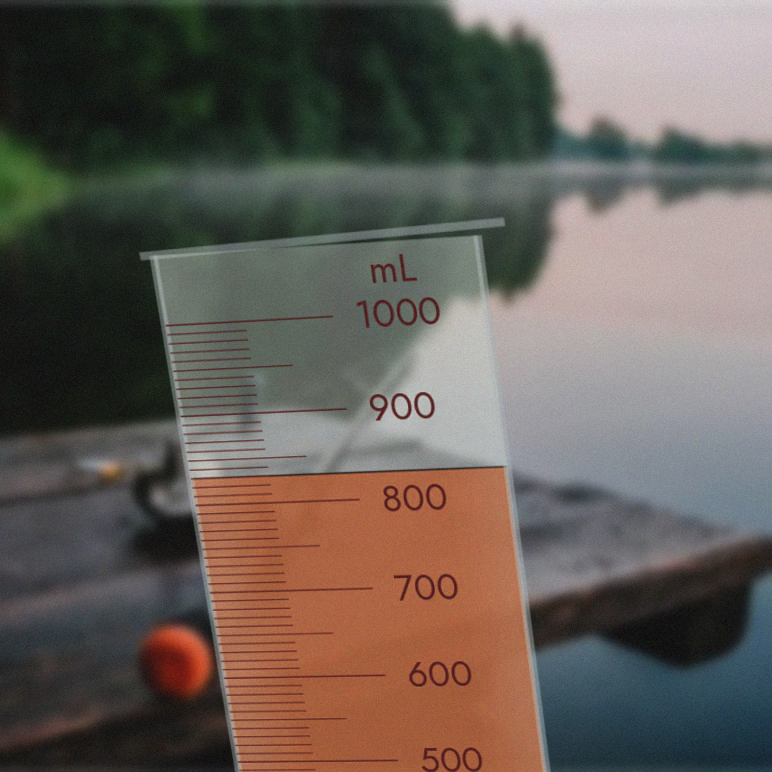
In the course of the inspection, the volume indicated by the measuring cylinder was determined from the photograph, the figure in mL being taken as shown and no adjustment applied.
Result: 830 mL
